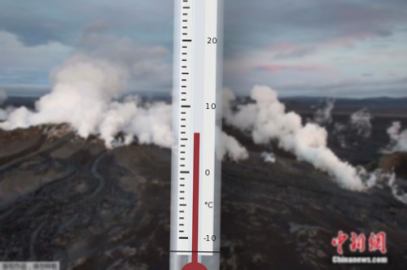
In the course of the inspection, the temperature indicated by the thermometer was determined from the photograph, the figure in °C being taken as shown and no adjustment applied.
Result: 6 °C
